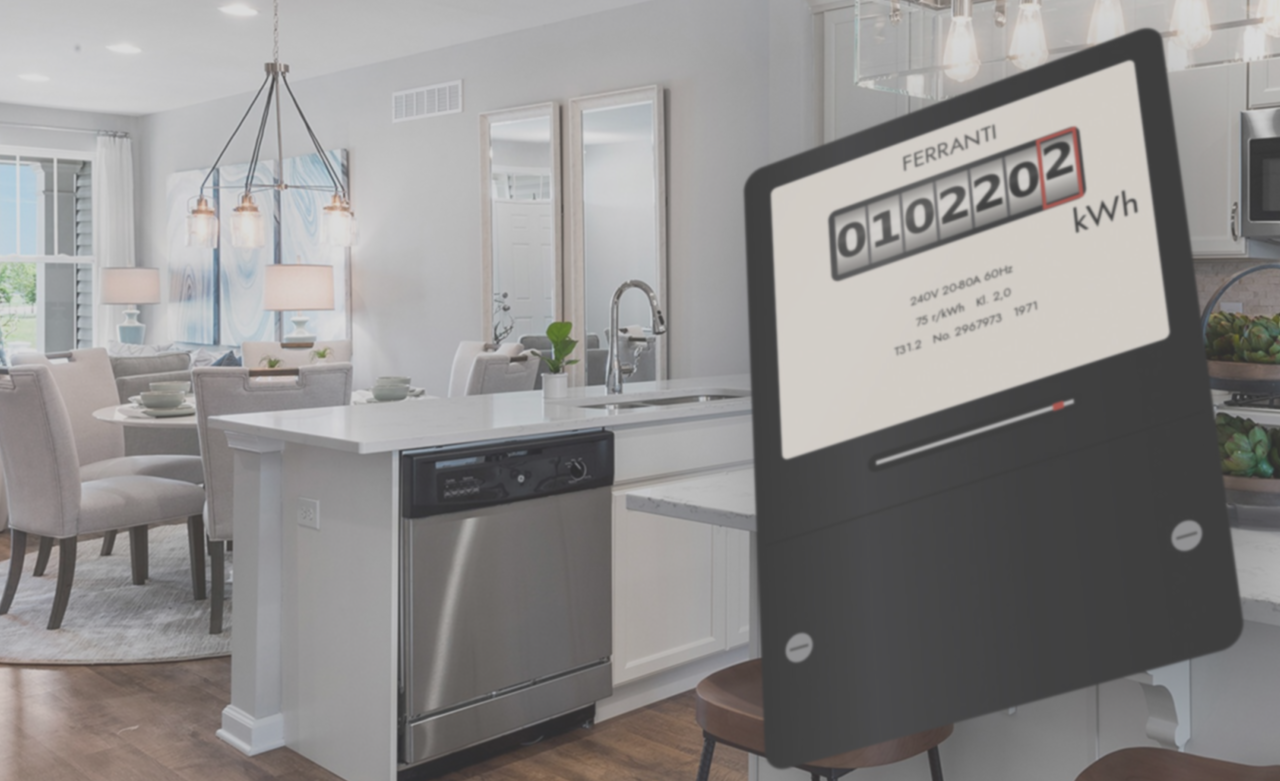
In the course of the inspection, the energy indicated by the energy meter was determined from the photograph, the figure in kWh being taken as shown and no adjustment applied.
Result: 10220.2 kWh
